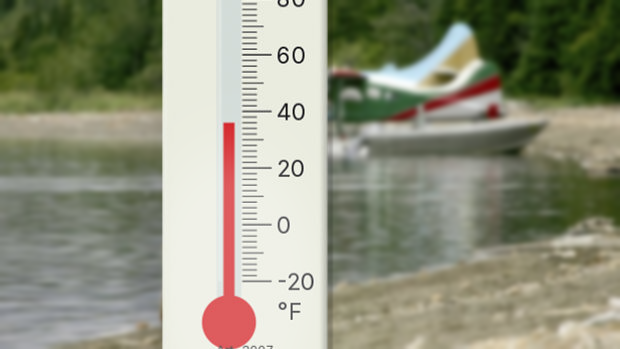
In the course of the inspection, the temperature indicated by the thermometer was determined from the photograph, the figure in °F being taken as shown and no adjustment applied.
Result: 36 °F
